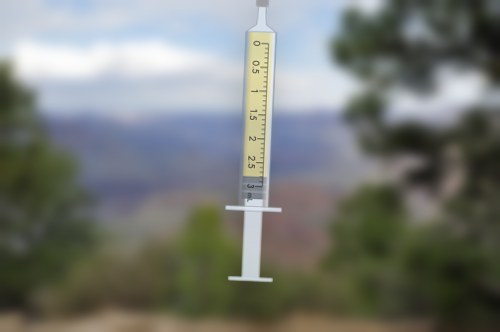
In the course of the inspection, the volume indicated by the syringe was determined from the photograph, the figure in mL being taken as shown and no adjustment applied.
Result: 2.8 mL
